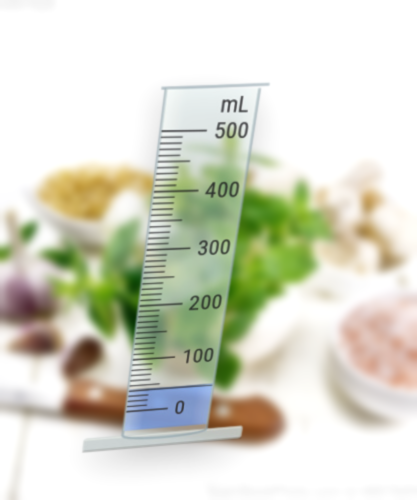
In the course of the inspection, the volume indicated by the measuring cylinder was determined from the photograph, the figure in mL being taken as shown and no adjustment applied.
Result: 40 mL
